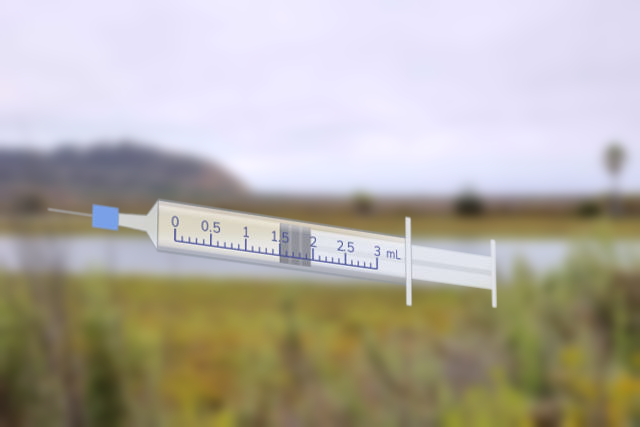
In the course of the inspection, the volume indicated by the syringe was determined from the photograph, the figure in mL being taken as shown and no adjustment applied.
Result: 1.5 mL
